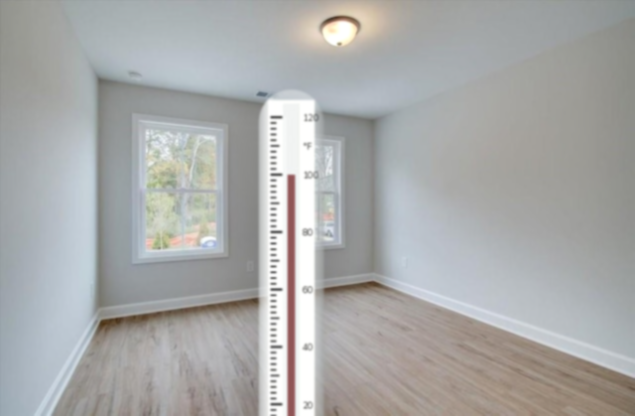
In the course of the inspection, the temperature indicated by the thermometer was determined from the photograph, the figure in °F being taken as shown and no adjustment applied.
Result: 100 °F
